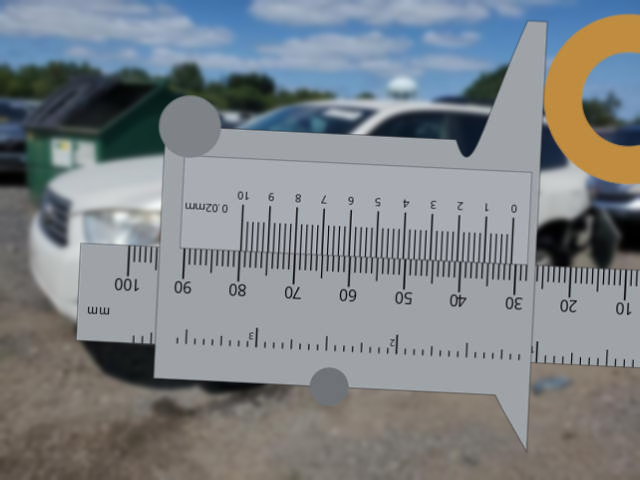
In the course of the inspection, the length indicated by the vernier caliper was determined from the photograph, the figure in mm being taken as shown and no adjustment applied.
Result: 30.8 mm
